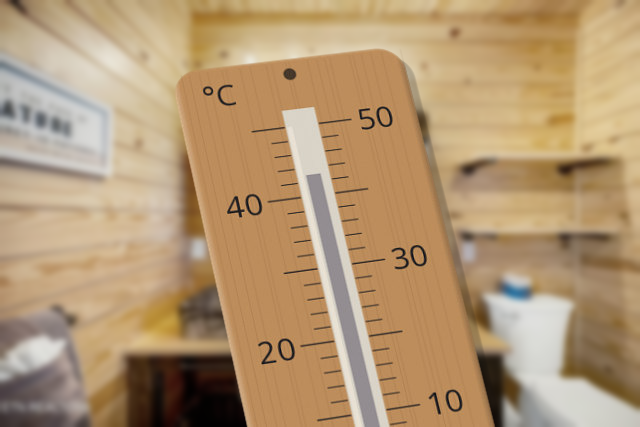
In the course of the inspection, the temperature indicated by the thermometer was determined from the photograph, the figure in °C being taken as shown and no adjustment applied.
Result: 43 °C
